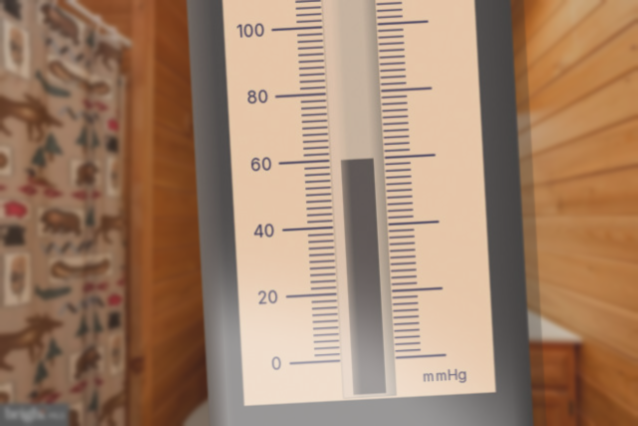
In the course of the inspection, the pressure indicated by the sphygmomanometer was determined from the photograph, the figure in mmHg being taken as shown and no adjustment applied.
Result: 60 mmHg
